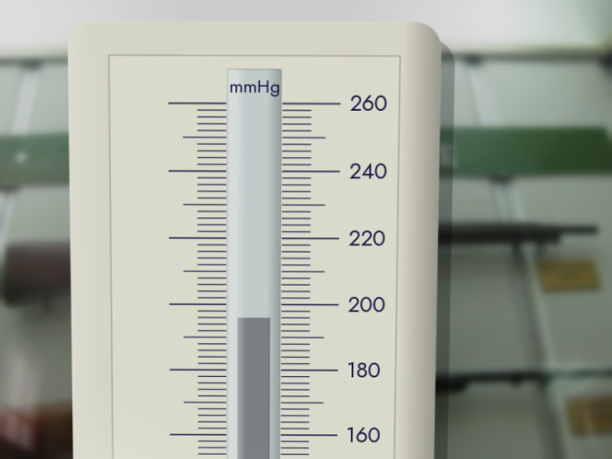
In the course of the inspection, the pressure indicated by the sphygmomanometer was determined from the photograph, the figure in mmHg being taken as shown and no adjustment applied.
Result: 196 mmHg
